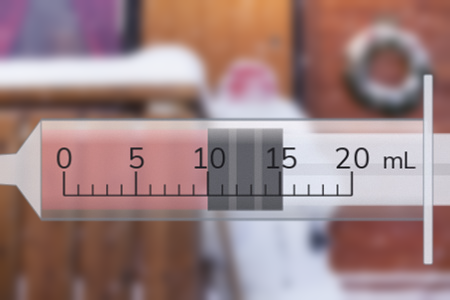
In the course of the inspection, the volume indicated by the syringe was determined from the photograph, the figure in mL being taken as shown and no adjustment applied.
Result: 10 mL
